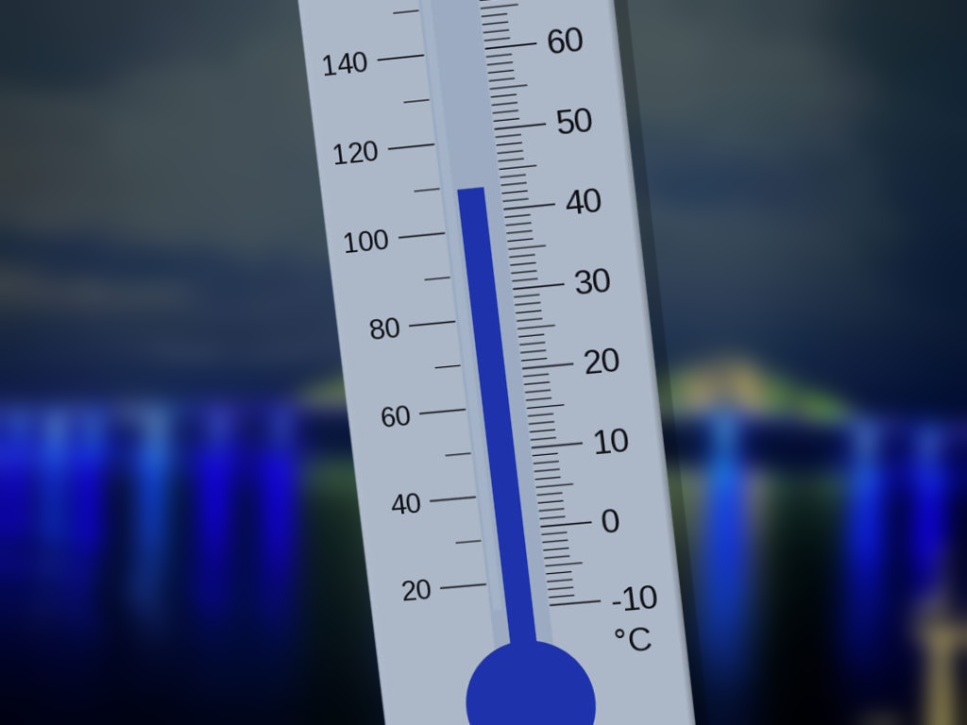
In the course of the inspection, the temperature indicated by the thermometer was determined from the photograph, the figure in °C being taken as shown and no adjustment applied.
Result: 43 °C
